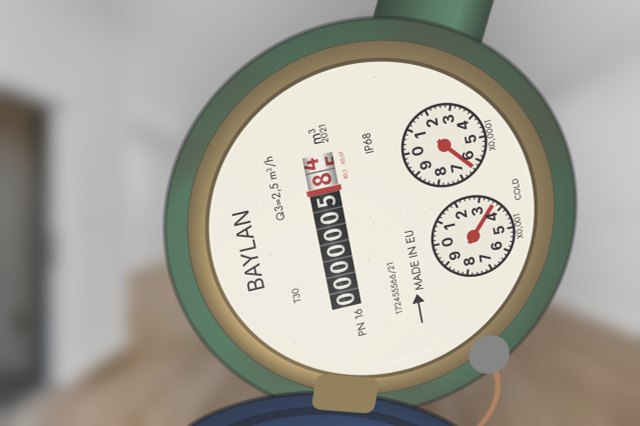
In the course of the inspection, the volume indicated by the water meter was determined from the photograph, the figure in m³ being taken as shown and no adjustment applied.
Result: 5.8436 m³
